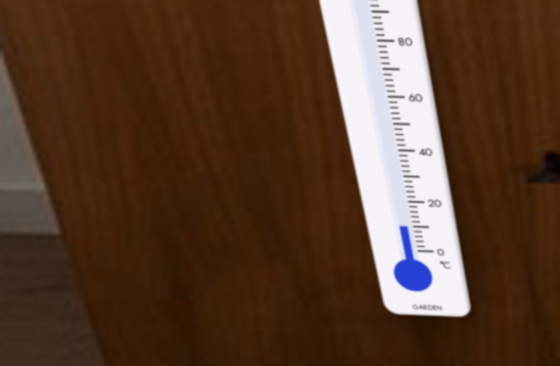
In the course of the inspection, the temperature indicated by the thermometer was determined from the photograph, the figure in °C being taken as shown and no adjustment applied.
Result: 10 °C
